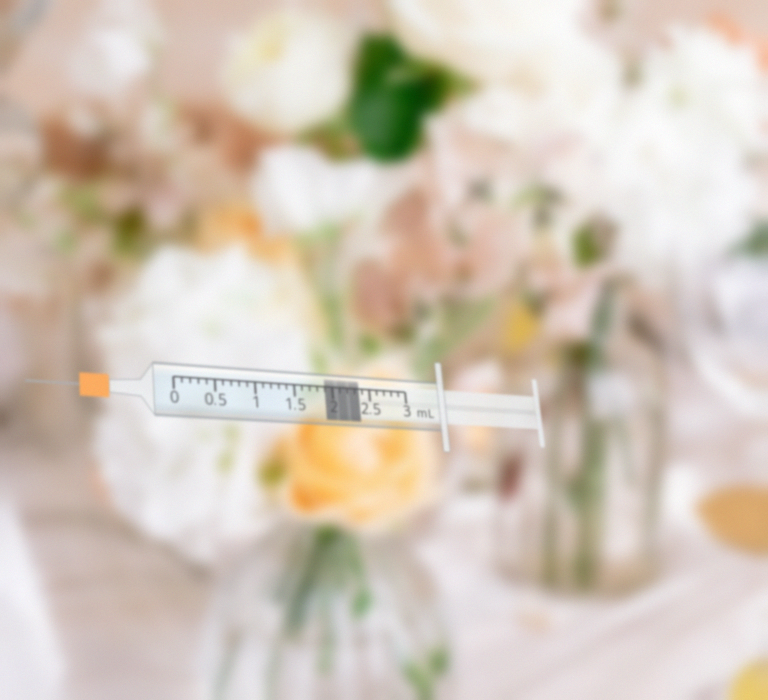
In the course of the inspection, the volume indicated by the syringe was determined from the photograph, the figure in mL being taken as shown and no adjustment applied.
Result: 1.9 mL
